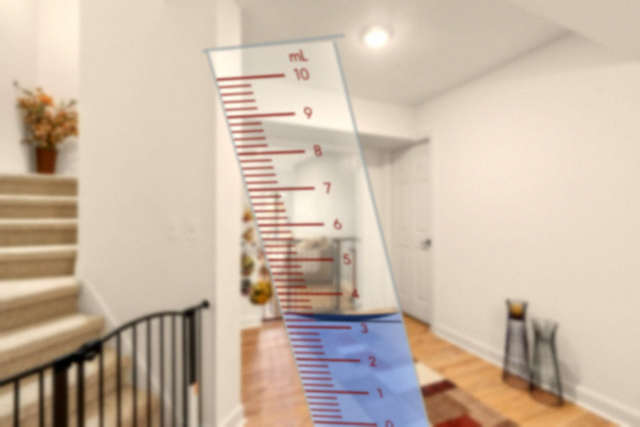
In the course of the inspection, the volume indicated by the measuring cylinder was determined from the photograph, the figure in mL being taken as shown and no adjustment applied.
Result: 3.2 mL
